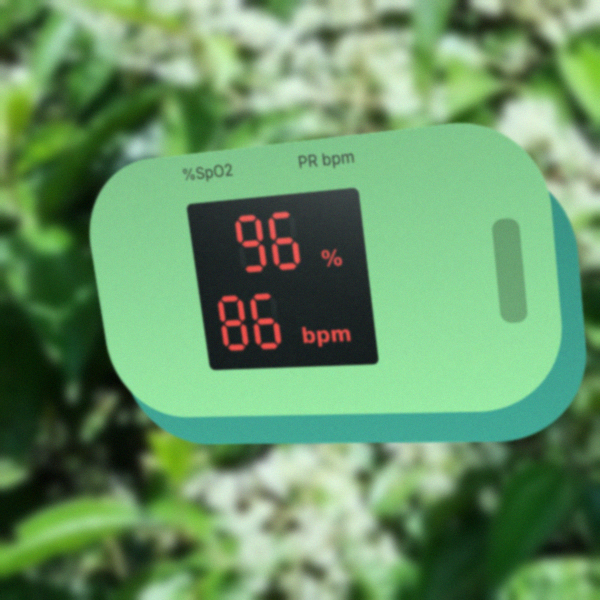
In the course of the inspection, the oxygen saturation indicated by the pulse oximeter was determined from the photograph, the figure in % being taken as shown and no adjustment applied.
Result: 96 %
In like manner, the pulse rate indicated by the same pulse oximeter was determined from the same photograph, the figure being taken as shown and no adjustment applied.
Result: 86 bpm
